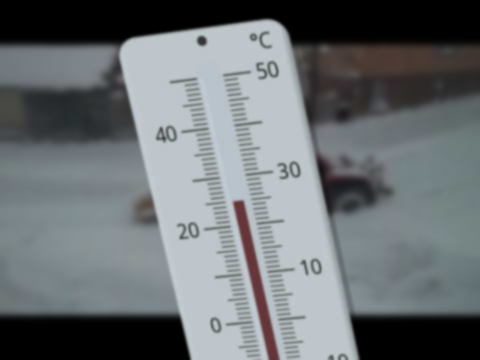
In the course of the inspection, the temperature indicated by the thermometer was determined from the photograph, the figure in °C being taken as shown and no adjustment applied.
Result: 25 °C
